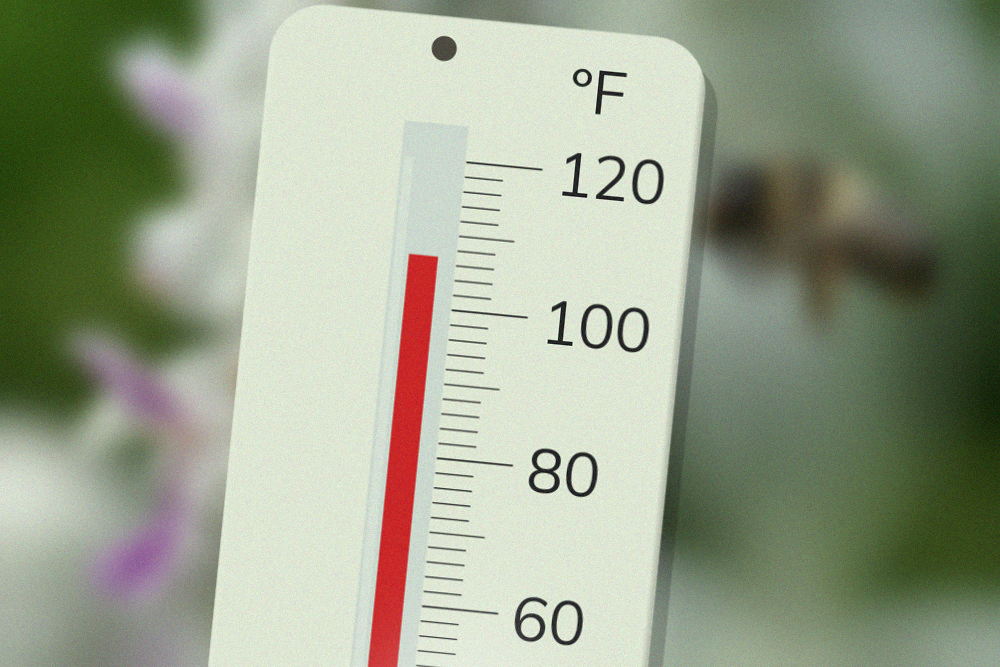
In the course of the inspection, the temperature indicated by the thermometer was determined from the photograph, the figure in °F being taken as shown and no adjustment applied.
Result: 107 °F
